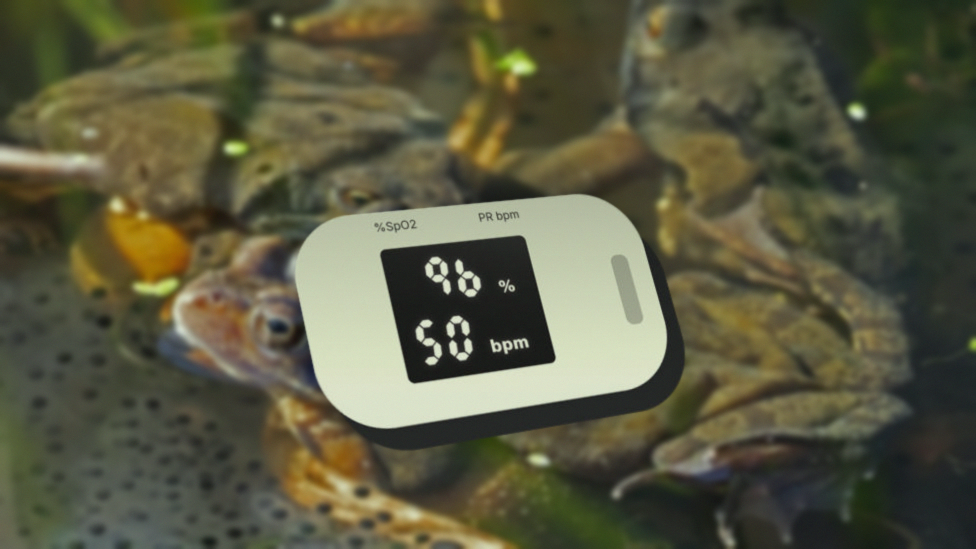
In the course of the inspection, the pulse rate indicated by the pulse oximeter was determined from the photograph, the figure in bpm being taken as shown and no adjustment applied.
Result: 50 bpm
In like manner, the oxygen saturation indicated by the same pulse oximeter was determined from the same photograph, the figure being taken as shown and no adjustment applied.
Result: 96 %
